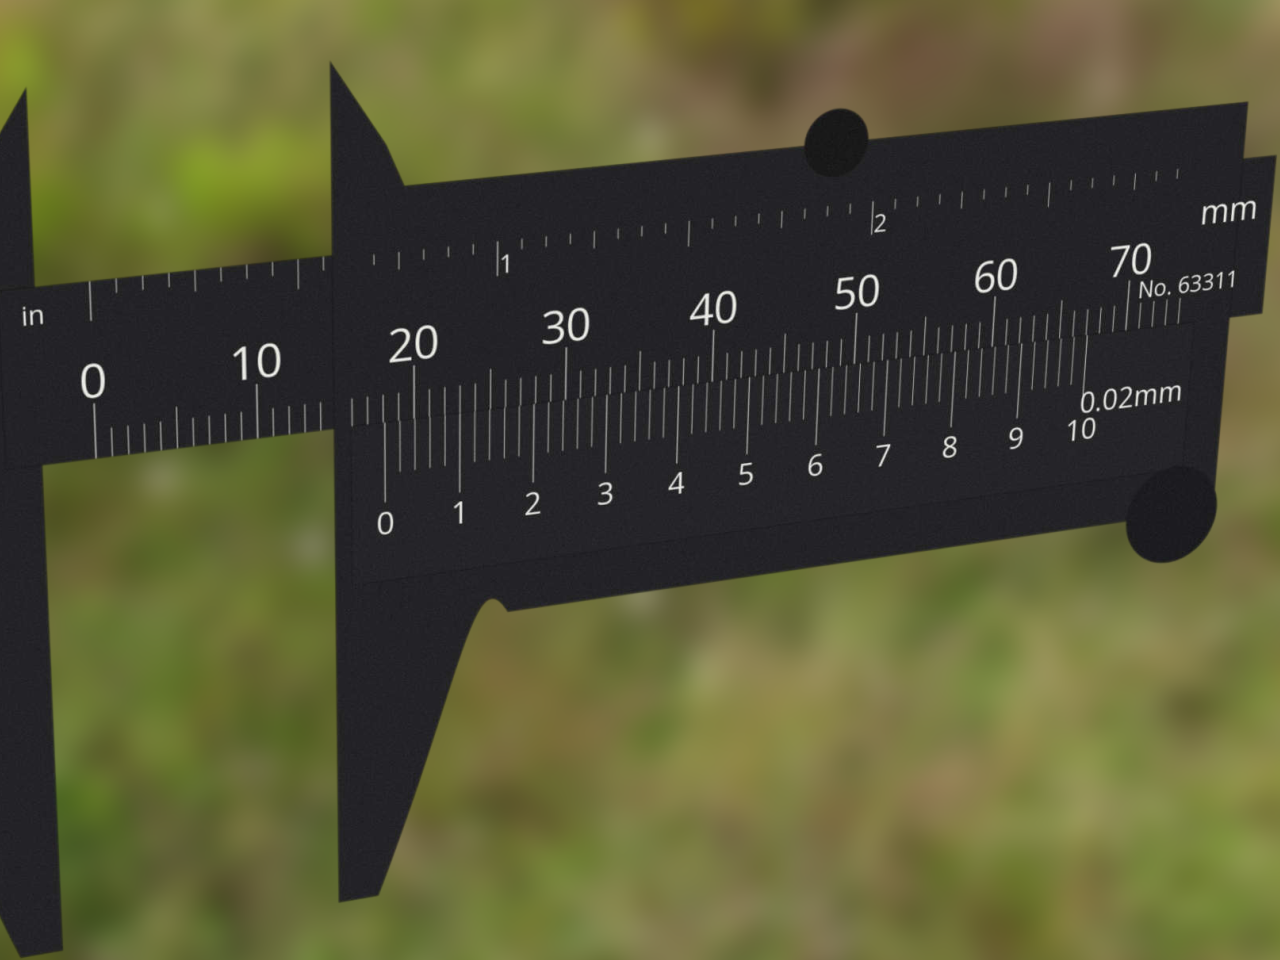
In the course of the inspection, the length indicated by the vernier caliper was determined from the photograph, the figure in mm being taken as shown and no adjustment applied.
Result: 18.1 mm
